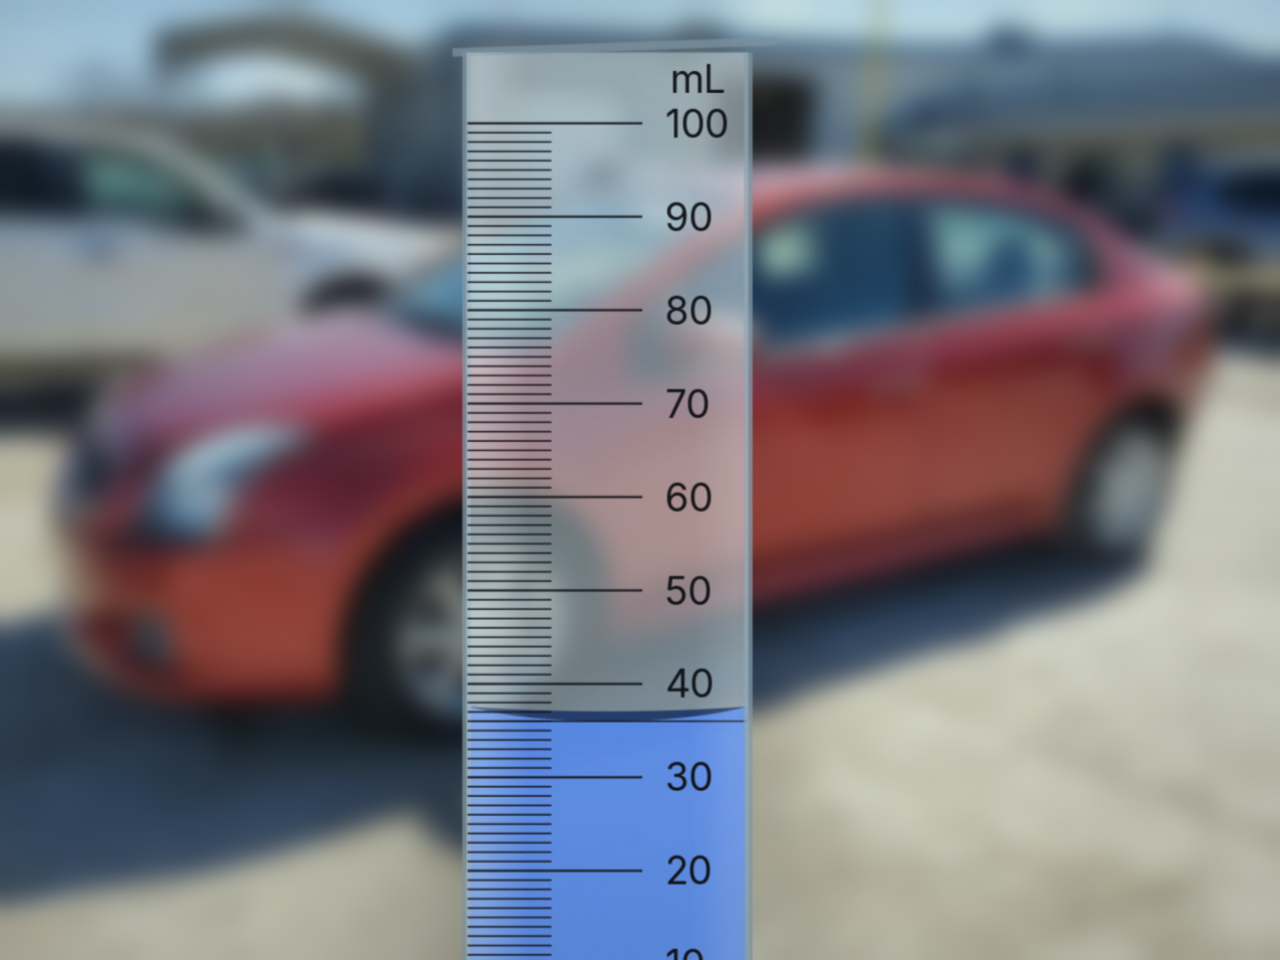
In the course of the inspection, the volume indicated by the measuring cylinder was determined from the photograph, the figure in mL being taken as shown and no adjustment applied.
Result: 36 mL
